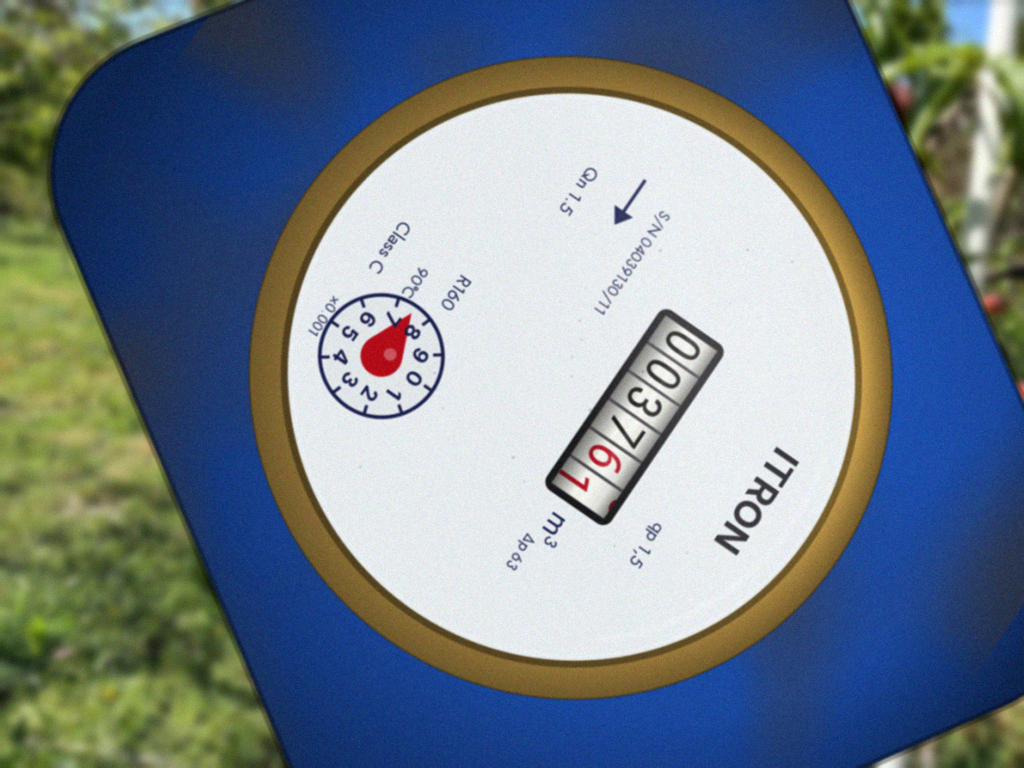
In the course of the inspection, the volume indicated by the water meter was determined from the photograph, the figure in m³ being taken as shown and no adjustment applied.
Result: 37.607 m³
